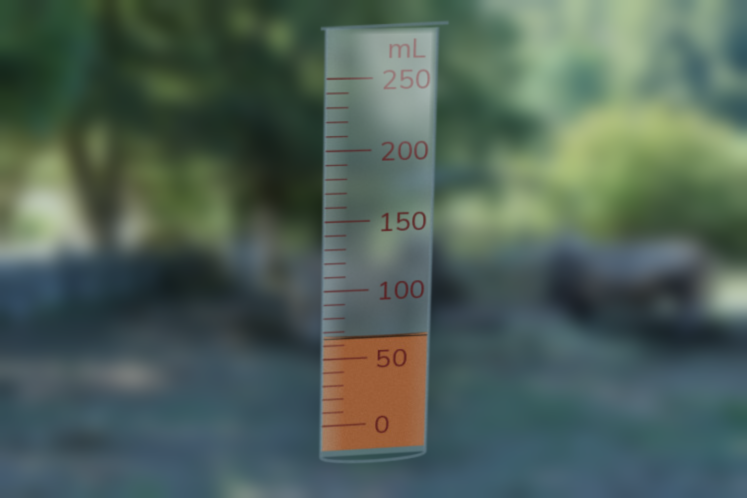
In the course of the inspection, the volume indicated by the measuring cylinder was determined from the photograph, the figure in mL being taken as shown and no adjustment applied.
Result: 65 mL
